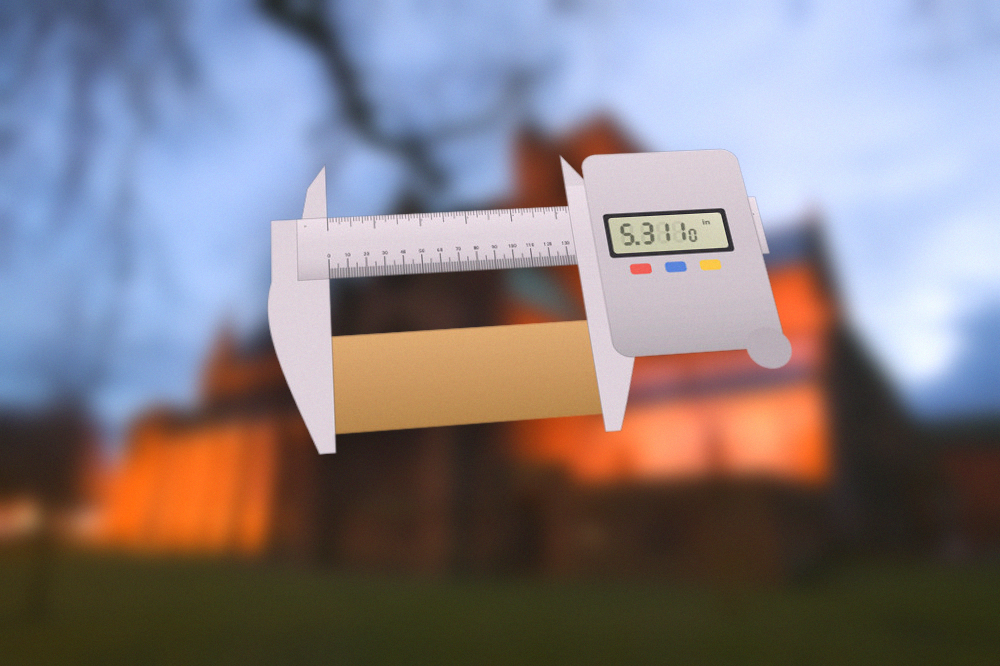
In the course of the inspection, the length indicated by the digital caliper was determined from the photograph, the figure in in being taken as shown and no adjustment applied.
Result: 5.3110 in
